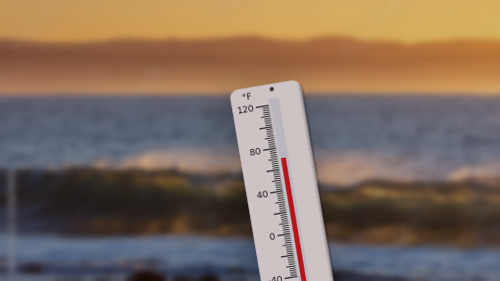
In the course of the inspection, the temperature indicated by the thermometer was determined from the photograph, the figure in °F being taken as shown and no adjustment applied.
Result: 70 °F
